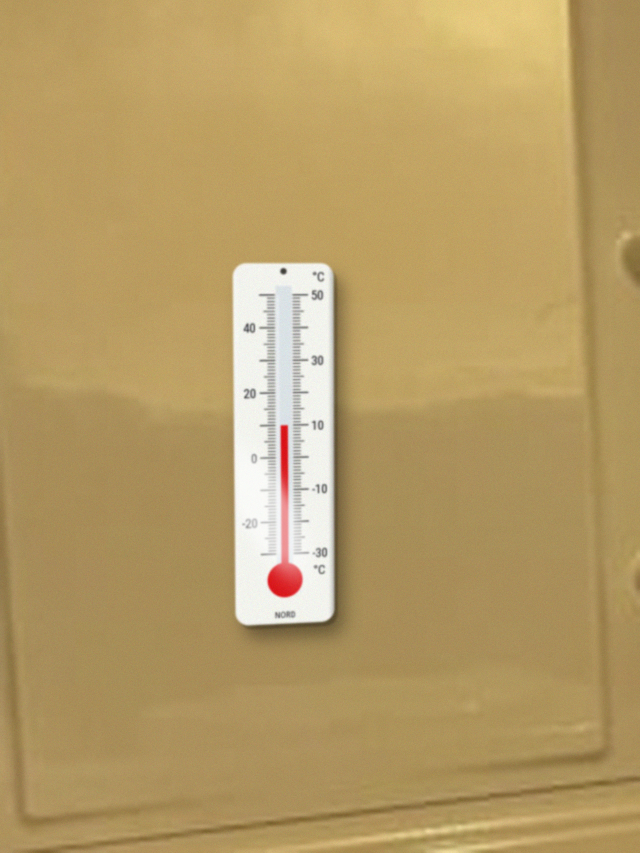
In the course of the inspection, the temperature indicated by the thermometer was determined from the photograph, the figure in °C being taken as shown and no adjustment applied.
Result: 10 °C
